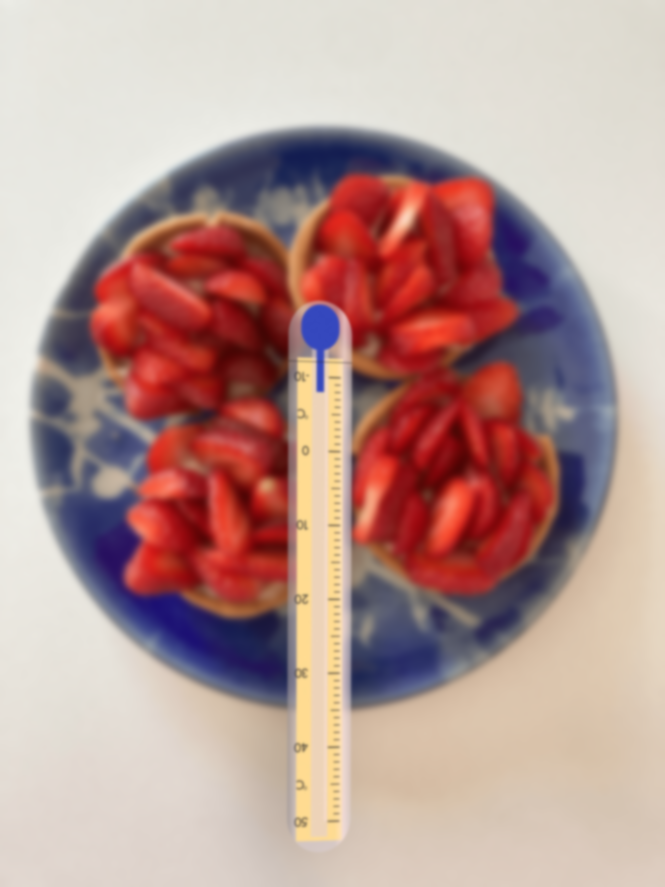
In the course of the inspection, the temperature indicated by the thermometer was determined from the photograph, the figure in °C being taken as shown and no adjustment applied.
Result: -8 °C
